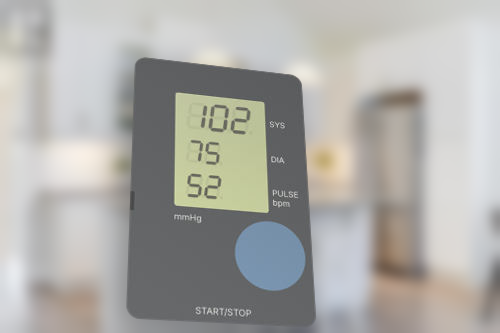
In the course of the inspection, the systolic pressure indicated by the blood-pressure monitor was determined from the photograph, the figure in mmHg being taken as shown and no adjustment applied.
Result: 102 mmHg
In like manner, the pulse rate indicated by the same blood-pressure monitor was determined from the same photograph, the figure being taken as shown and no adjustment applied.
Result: 52 bpm
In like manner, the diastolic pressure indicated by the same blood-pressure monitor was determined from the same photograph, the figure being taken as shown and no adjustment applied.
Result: 75 mmHg
